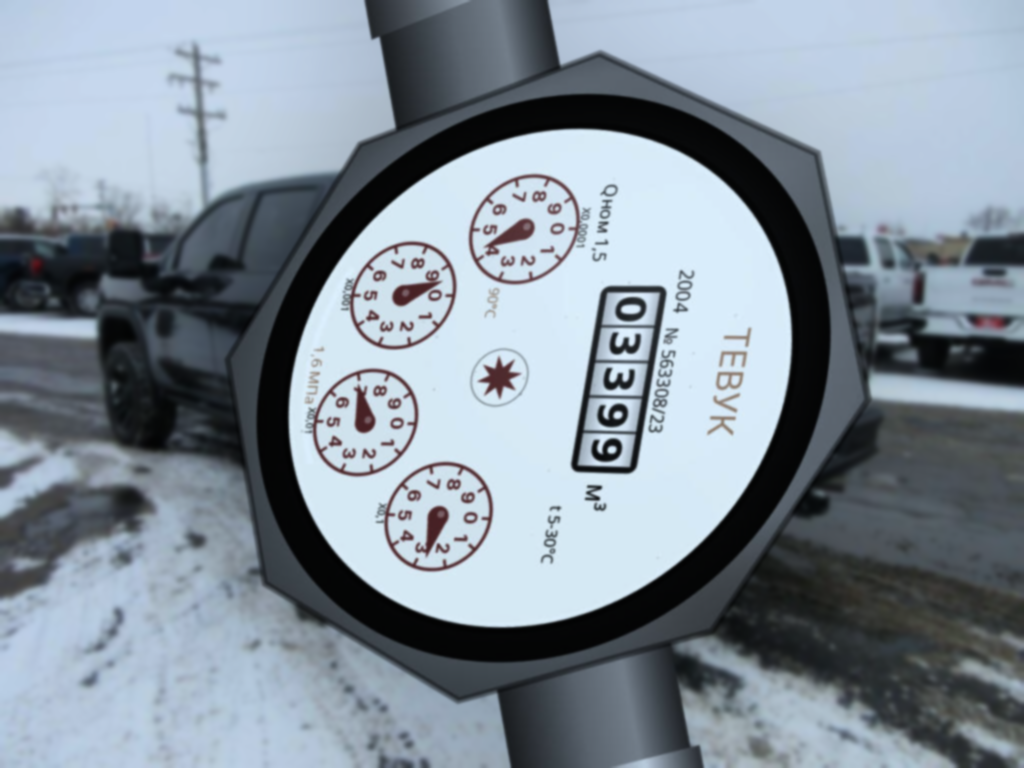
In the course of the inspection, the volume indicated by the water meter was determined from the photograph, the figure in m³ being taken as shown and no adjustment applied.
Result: 3399.2694 m³
